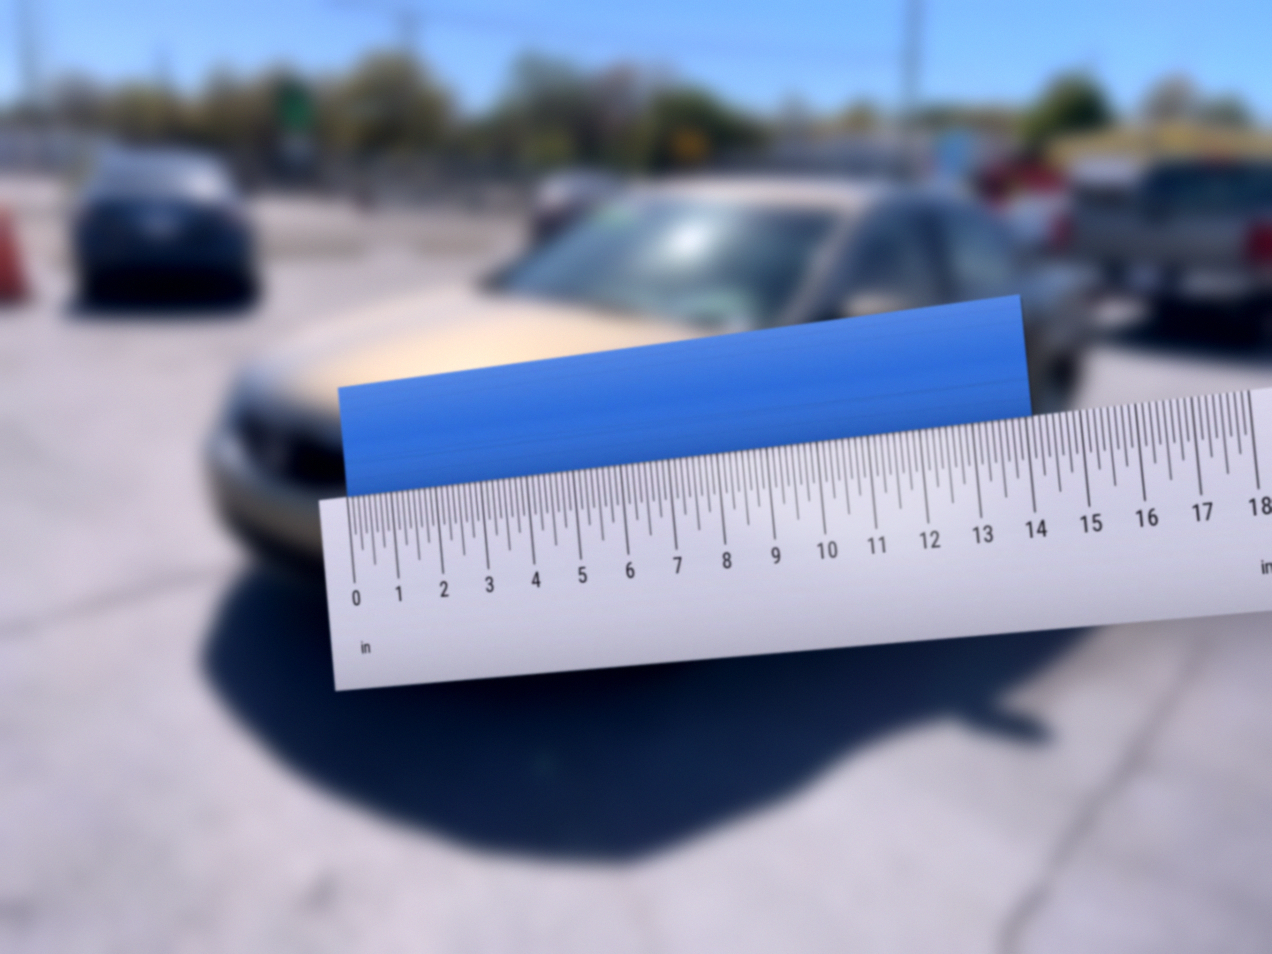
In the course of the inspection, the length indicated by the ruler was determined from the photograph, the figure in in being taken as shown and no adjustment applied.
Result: 14.125 in
